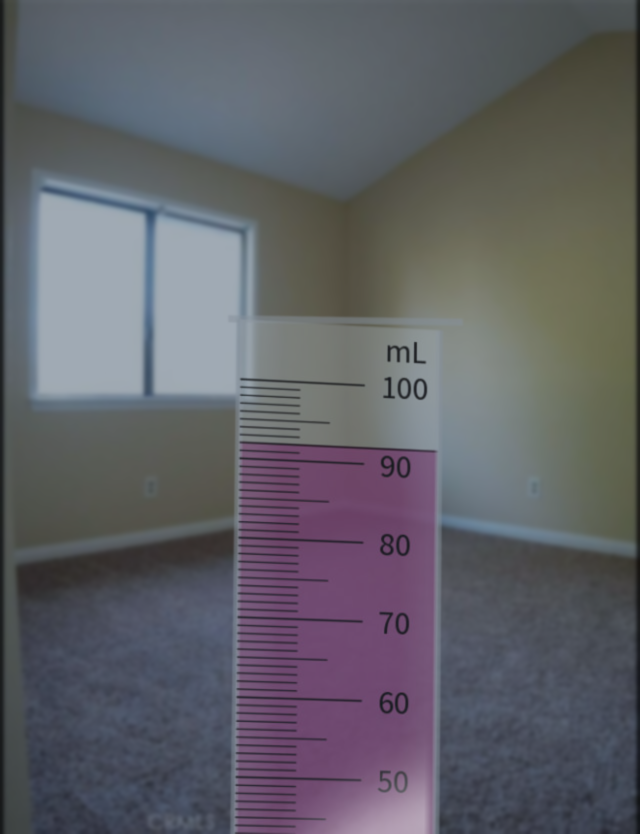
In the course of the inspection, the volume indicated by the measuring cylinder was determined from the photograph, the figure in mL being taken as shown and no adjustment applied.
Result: 92 mL
